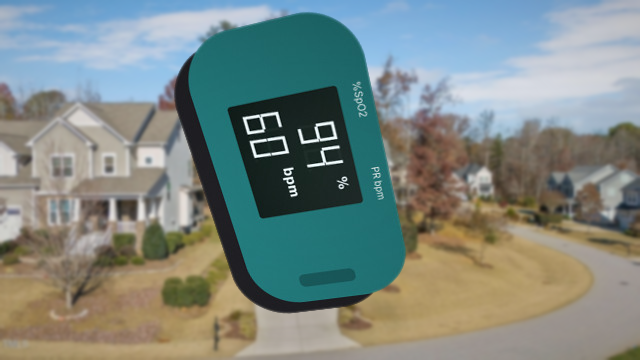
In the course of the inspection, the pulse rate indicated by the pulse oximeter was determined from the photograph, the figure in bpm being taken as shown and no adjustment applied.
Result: 60 bpm
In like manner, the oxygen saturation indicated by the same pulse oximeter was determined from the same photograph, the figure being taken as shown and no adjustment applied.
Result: 94 %
